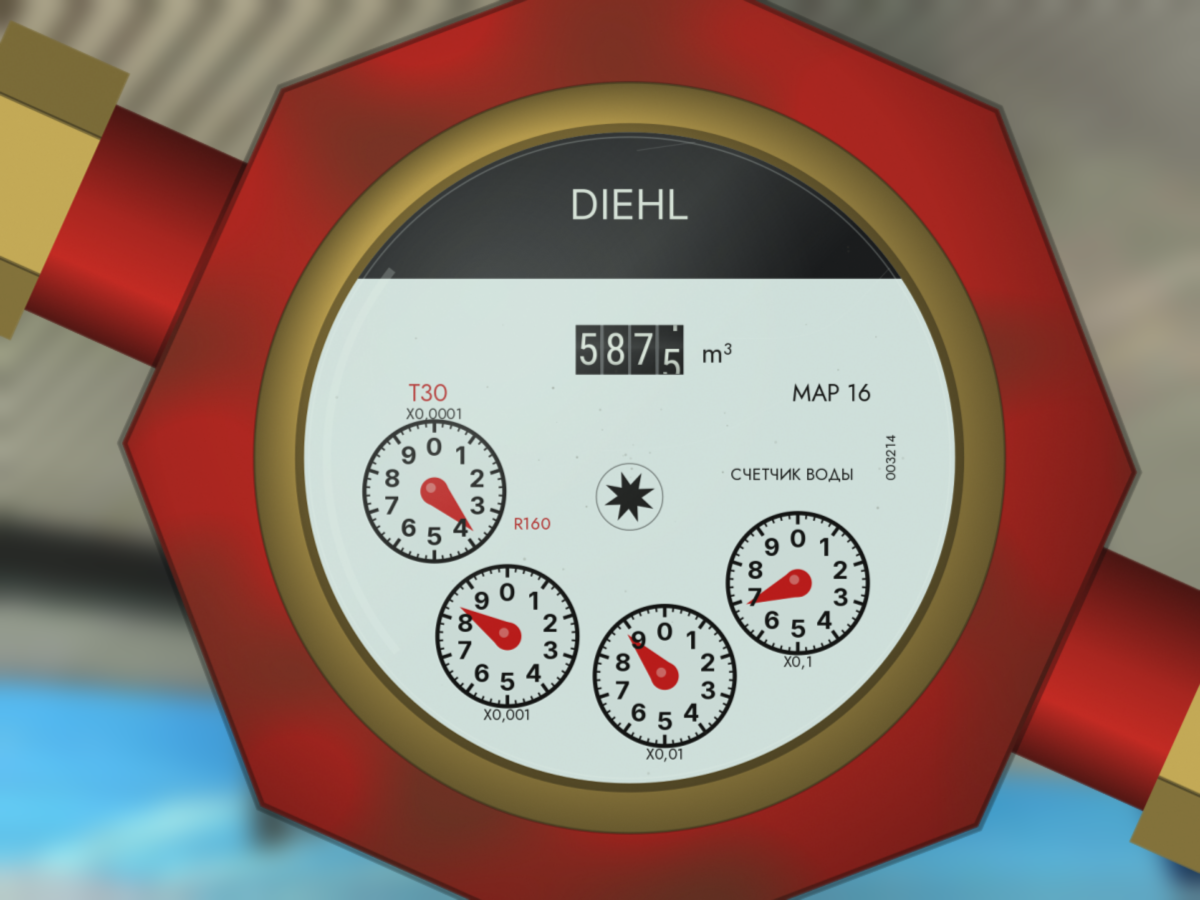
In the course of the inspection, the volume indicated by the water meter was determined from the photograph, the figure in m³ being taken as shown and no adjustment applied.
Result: 5874.6883 m³
